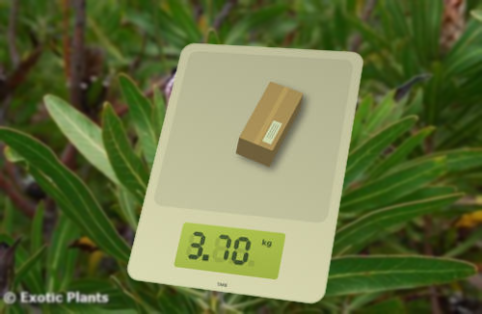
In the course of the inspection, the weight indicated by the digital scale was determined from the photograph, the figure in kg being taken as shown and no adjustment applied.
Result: 3.70 kg
